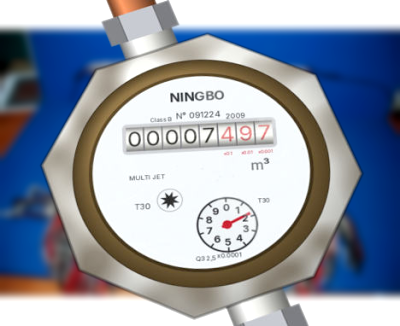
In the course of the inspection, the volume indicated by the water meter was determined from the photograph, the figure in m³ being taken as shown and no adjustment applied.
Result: 7.4971 m³
